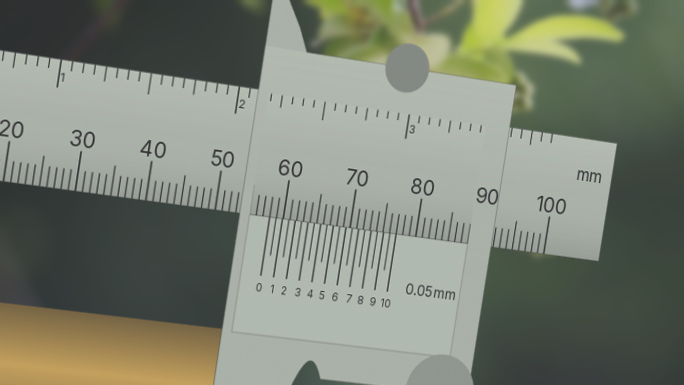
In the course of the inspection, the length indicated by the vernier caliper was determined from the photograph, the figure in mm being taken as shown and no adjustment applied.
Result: 58.0 mm
